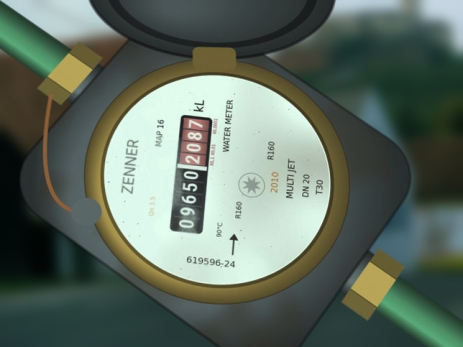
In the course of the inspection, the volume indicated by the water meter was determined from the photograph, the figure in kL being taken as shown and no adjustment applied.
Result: 9650.2087 kL
